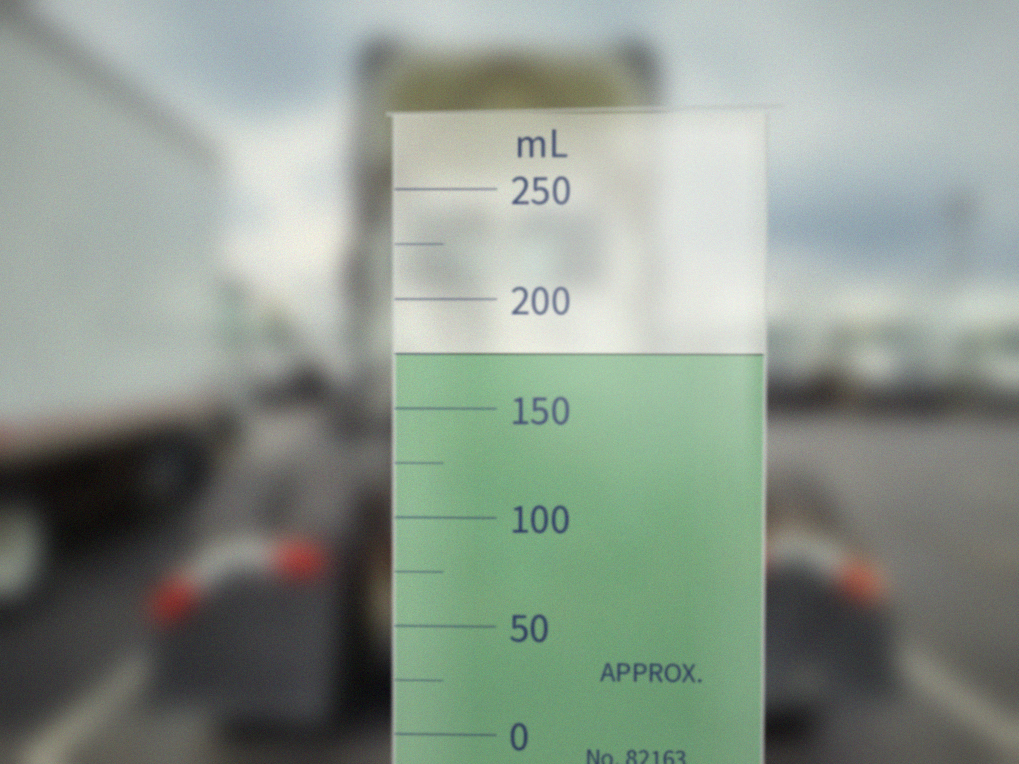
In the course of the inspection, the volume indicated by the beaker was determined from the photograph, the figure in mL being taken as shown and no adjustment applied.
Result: 175 mL
